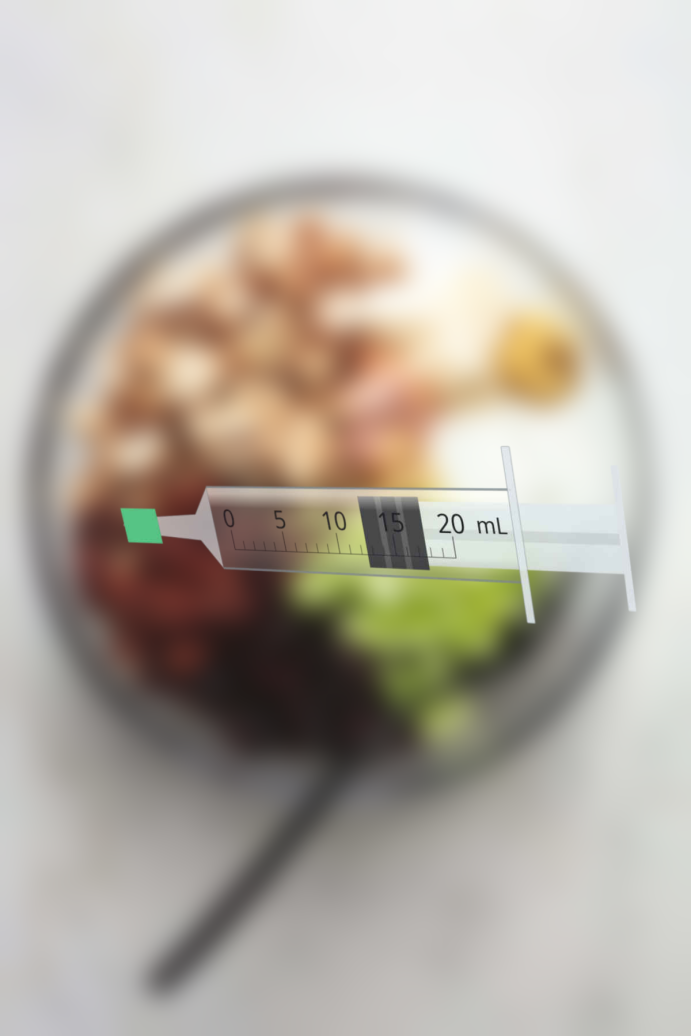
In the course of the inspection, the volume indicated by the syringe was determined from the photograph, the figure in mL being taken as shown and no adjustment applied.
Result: 12.5 mL
